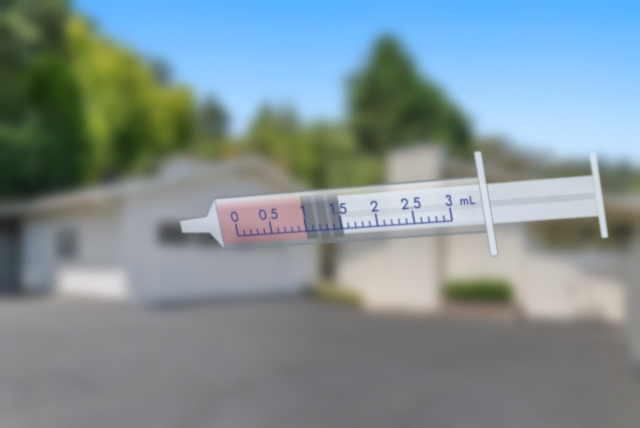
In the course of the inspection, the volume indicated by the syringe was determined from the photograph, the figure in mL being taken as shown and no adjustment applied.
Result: 1 mL
